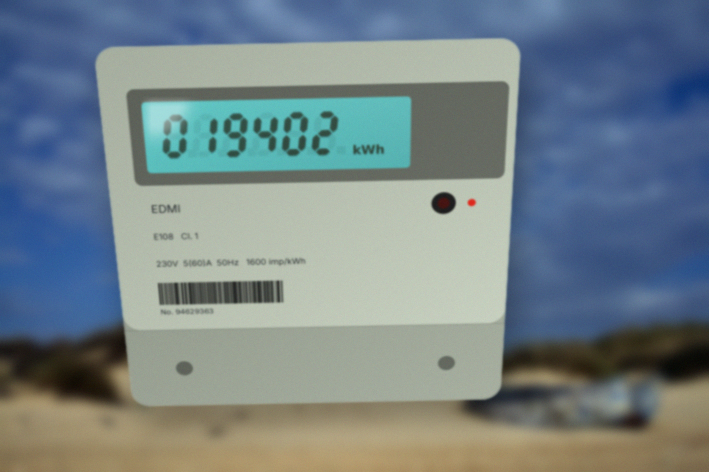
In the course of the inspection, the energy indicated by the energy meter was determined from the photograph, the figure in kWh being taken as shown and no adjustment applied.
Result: 19402 kWh
